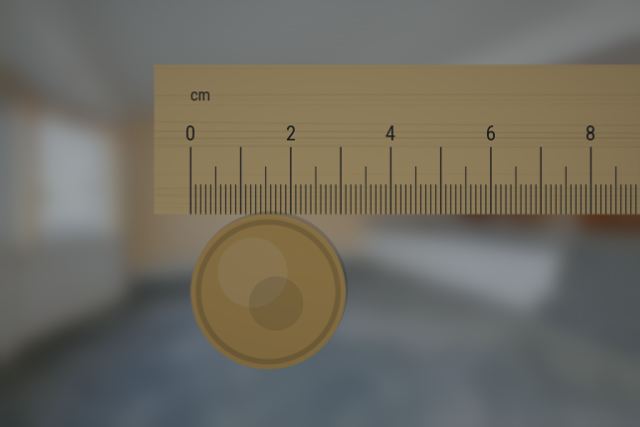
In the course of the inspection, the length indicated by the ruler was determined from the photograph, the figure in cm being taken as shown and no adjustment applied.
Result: 3.1 cm
